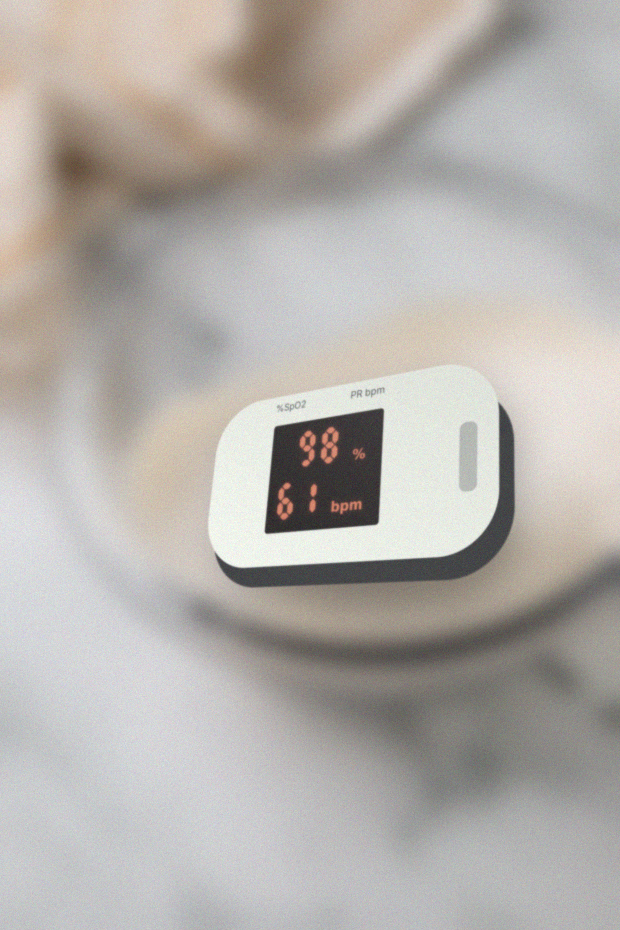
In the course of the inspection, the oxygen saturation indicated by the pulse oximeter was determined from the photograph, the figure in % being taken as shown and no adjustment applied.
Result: 98 %
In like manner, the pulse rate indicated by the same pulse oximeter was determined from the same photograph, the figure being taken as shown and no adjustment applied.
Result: 61 bpm
